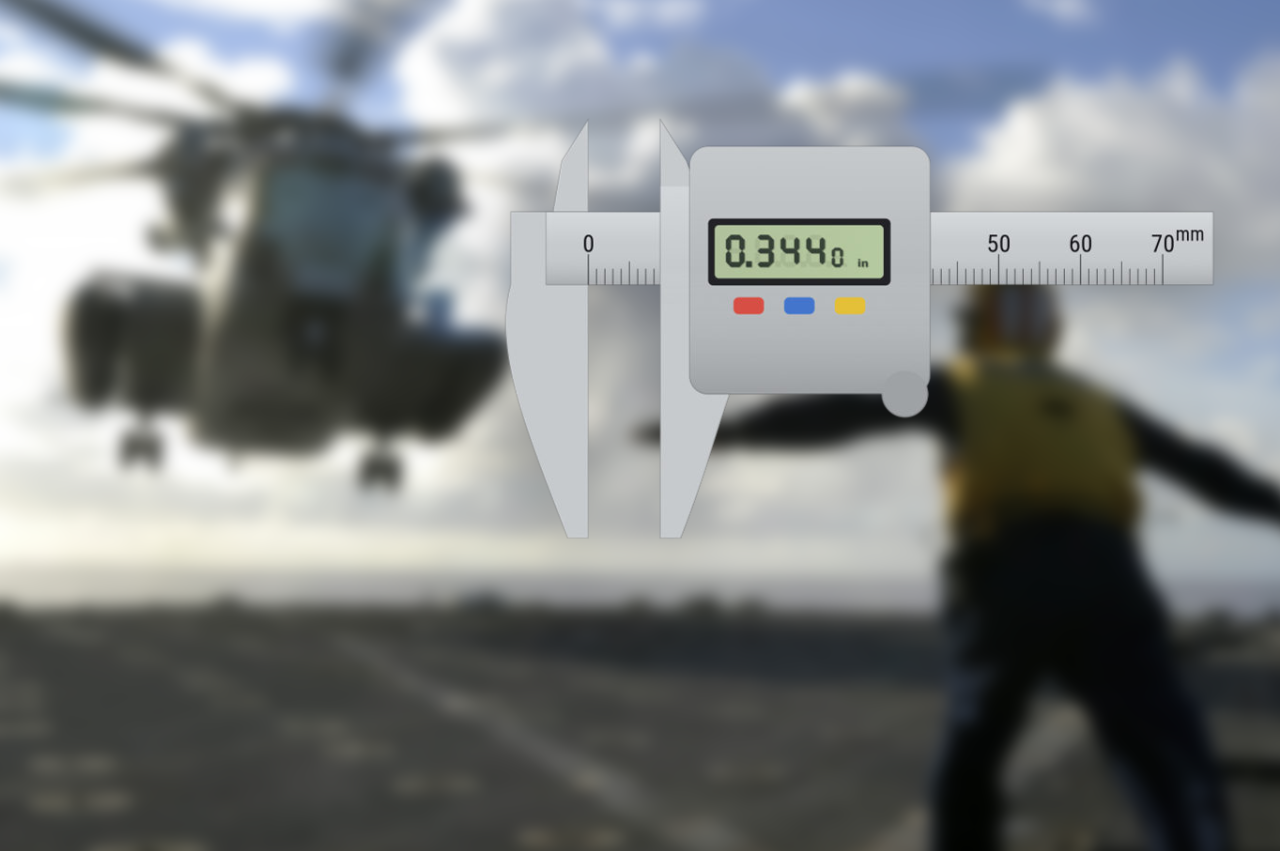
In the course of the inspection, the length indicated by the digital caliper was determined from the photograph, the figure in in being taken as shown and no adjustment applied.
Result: 0.3440 in
